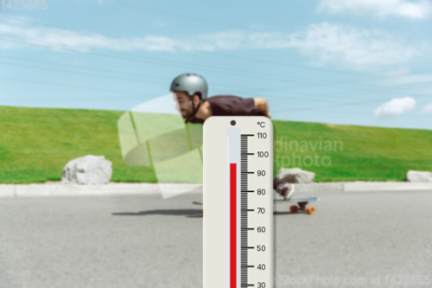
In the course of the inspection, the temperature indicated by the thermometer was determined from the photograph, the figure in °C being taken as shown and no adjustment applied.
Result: 95 °C
